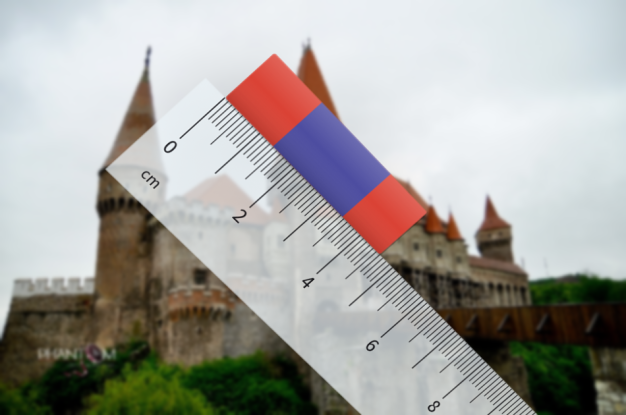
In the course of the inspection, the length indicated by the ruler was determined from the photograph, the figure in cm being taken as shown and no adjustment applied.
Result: 4.6 cm
